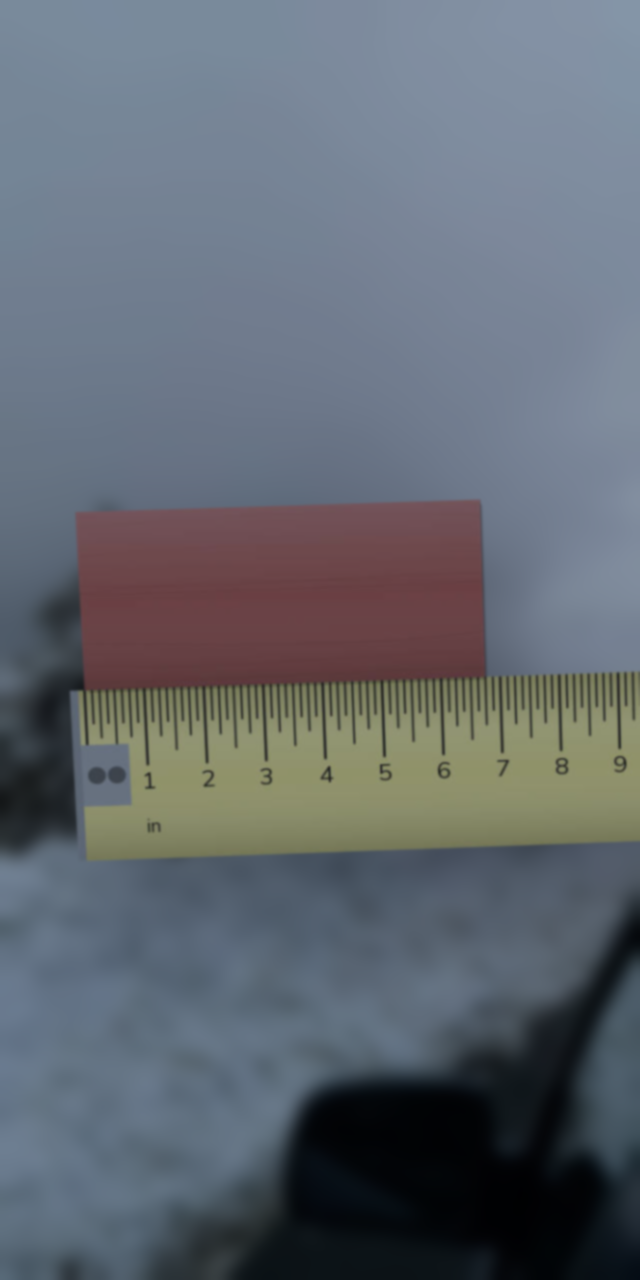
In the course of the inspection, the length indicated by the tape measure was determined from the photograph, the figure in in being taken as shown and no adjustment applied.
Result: 6.75 in
